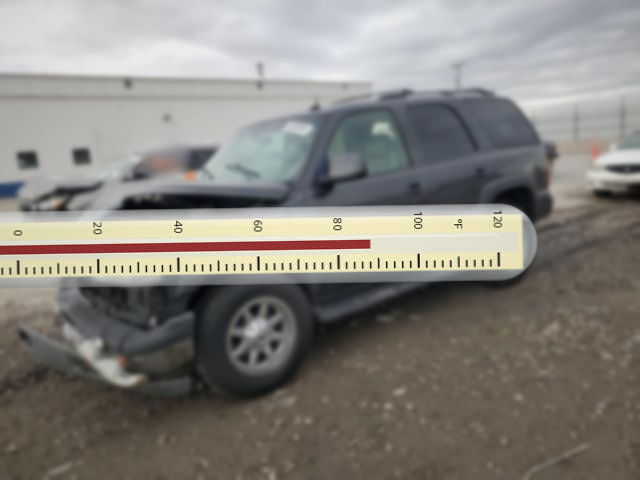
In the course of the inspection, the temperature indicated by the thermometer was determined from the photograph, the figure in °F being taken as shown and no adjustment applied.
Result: 88 °F
